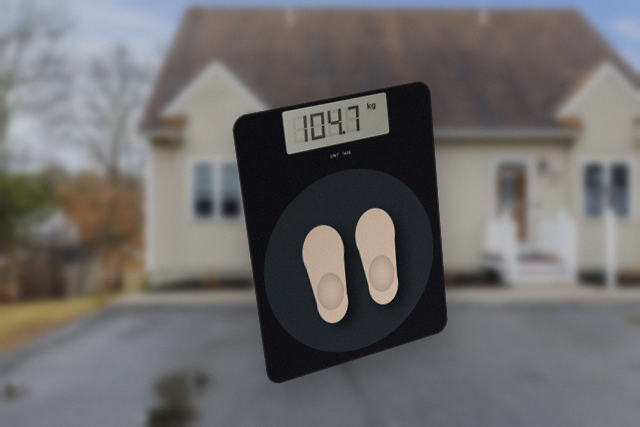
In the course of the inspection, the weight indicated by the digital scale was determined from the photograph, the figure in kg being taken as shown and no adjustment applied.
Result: 104.7 kg
